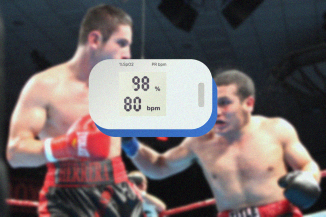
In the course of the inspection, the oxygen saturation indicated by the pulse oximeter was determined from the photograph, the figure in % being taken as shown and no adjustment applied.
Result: 98 %
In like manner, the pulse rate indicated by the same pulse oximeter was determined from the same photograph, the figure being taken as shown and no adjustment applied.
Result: 80 bpm
